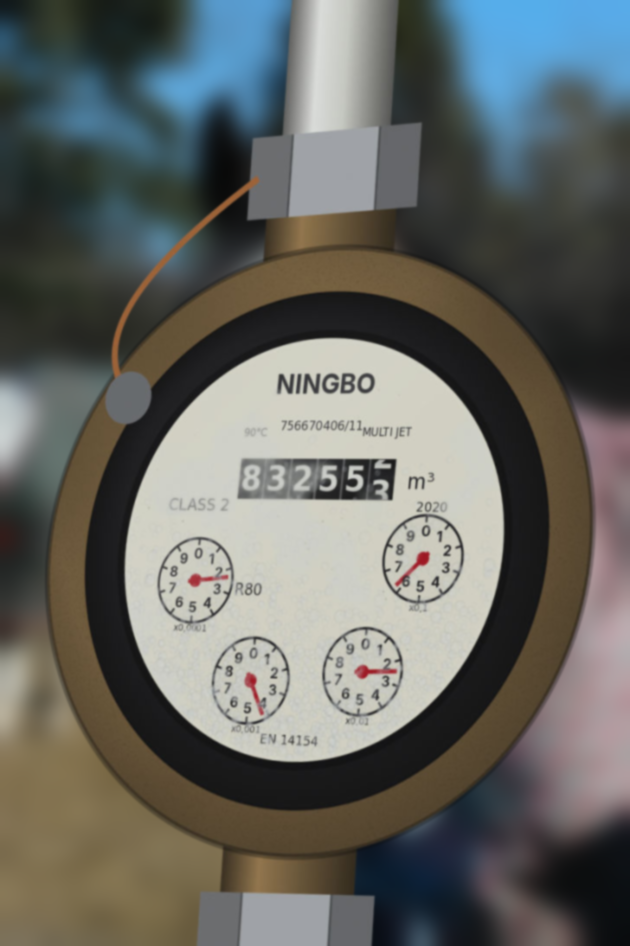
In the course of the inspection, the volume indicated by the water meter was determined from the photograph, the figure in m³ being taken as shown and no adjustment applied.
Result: 832552.6242 m³
